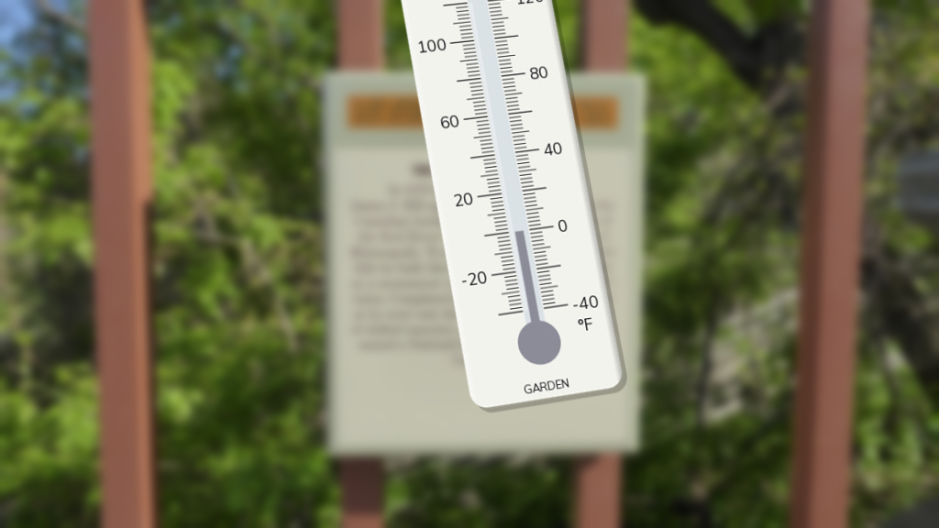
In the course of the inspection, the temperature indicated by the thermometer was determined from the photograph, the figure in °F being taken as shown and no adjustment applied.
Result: 0 °F
